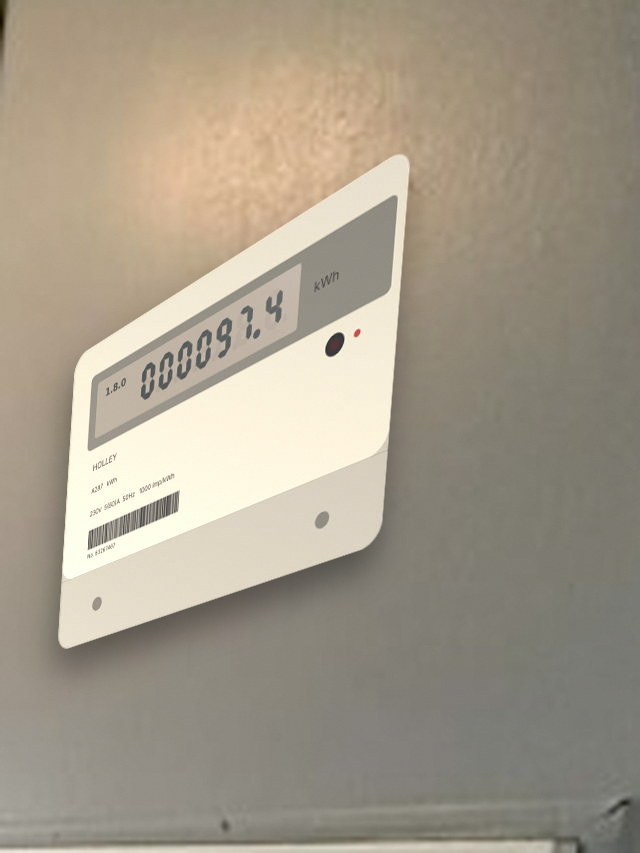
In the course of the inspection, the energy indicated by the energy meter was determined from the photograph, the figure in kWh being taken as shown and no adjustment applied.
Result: 97.4 kWh
